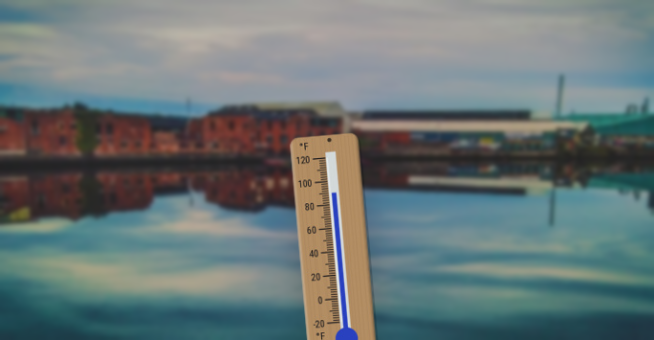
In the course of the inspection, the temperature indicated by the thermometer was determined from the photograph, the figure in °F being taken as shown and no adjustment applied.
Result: 90 °F
